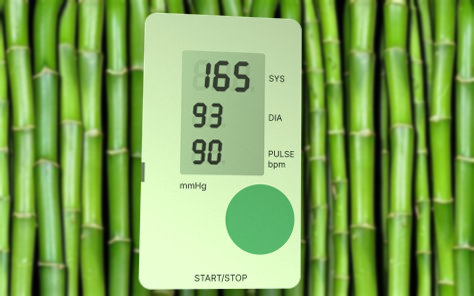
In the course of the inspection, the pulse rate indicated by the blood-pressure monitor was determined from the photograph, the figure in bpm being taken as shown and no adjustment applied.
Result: 90 bpm
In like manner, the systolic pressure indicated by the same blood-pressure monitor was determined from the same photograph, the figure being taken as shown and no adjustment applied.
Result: 165 mmHg
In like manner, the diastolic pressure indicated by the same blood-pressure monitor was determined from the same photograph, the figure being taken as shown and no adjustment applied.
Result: 93 mmHg
